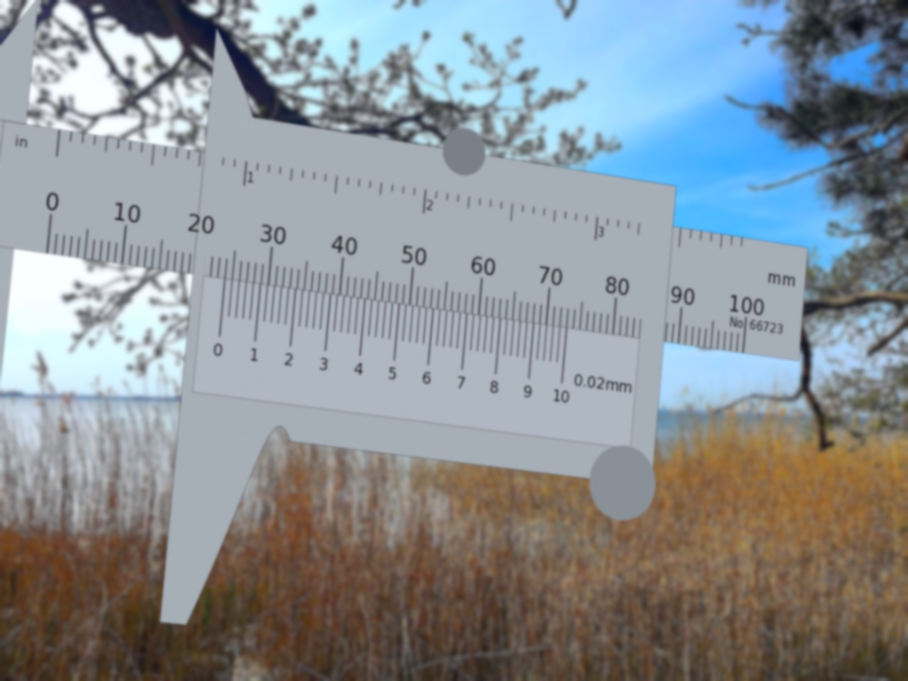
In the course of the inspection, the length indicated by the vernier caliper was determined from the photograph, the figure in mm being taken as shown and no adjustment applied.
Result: 24.0 mm
